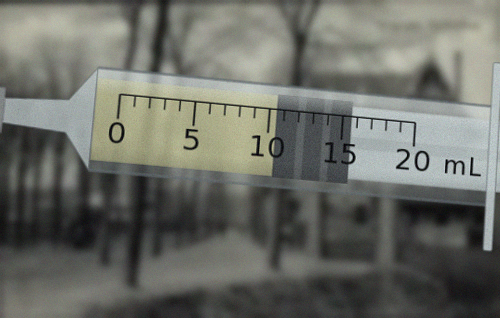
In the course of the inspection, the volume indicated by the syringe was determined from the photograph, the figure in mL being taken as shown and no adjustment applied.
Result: 10.5 mL
